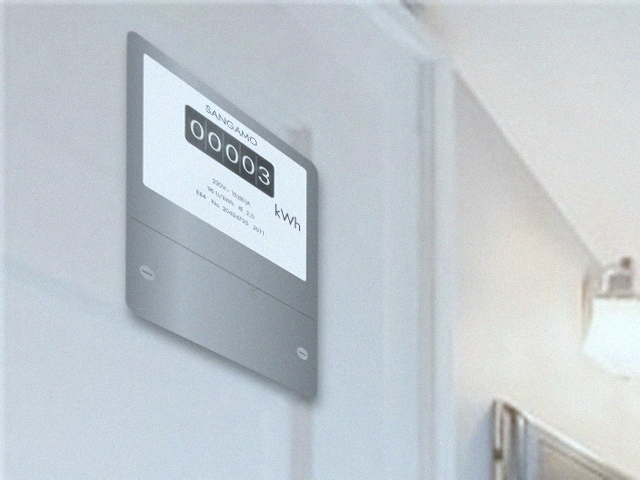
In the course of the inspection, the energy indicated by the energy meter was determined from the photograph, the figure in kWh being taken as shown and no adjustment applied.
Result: 3 kWh
